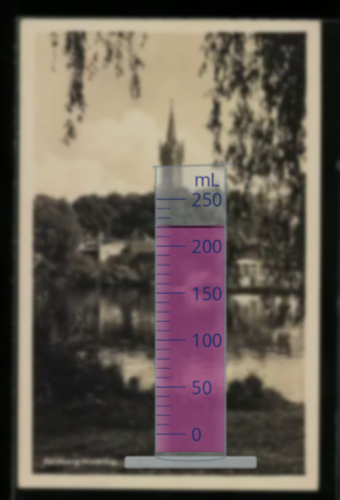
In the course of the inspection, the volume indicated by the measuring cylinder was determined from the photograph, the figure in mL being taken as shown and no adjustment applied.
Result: 220 mL
